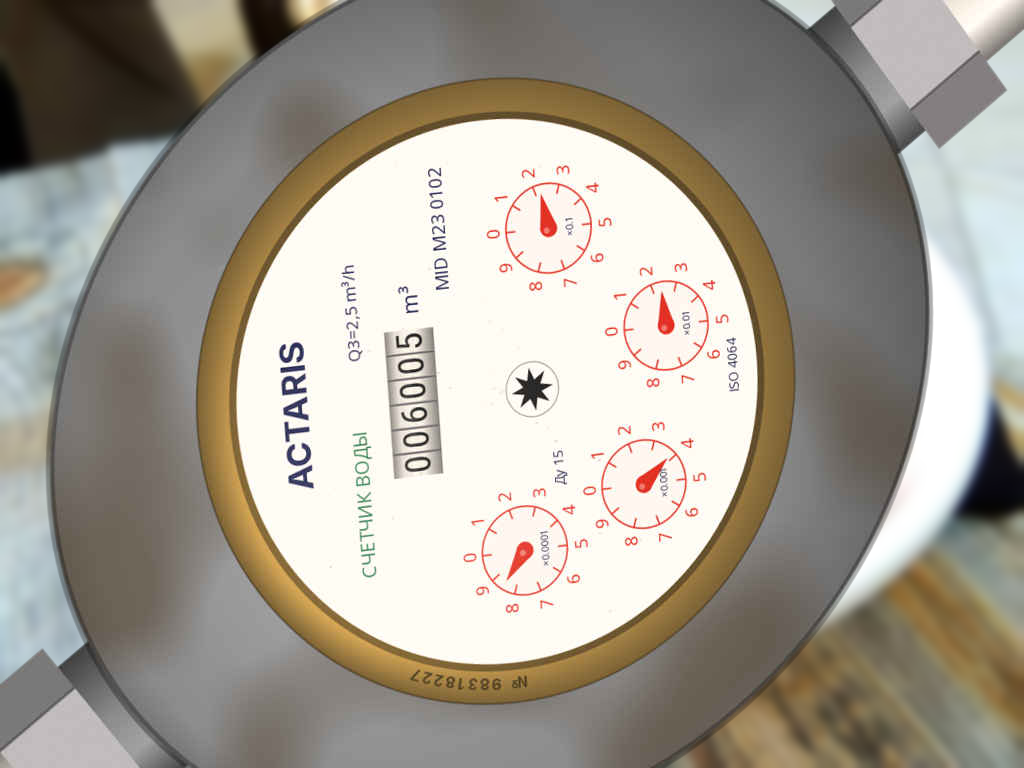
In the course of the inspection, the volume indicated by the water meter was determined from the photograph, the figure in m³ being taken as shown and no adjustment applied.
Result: 6005.2238 m³
